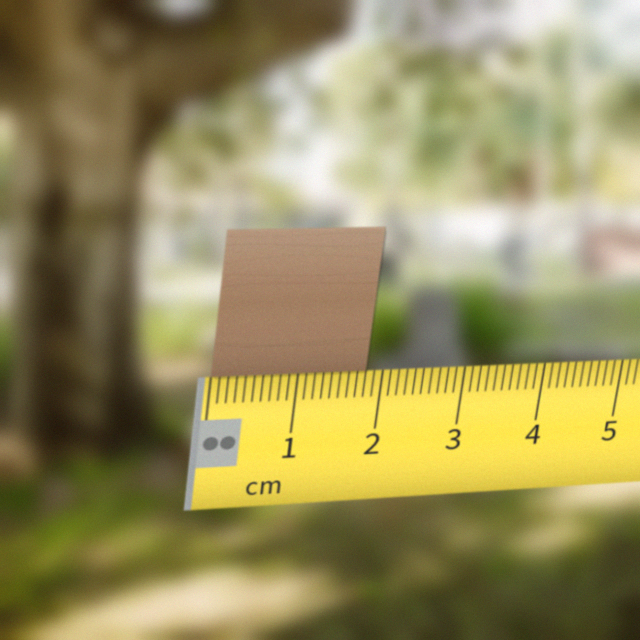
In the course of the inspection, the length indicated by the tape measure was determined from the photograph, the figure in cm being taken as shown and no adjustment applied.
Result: 1.8 cm
